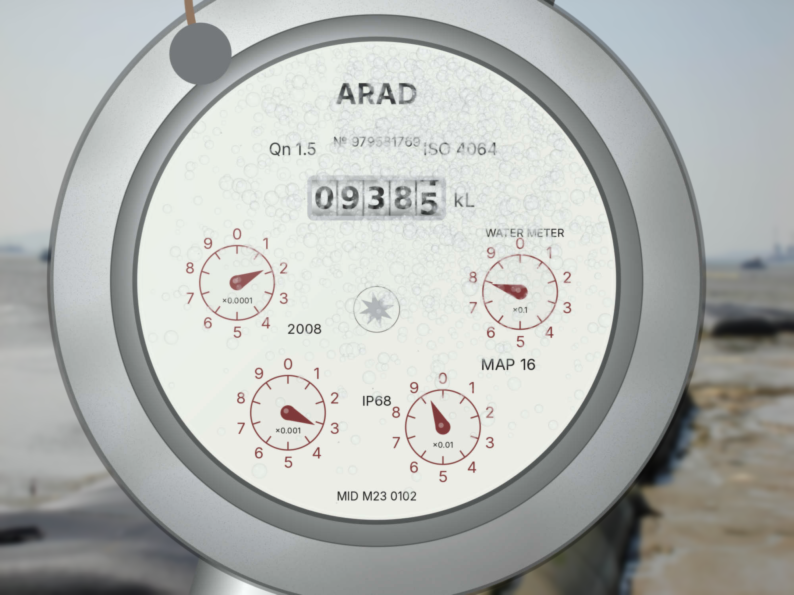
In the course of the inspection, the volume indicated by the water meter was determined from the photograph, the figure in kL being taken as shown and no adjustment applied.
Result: 9384.7931 kL
